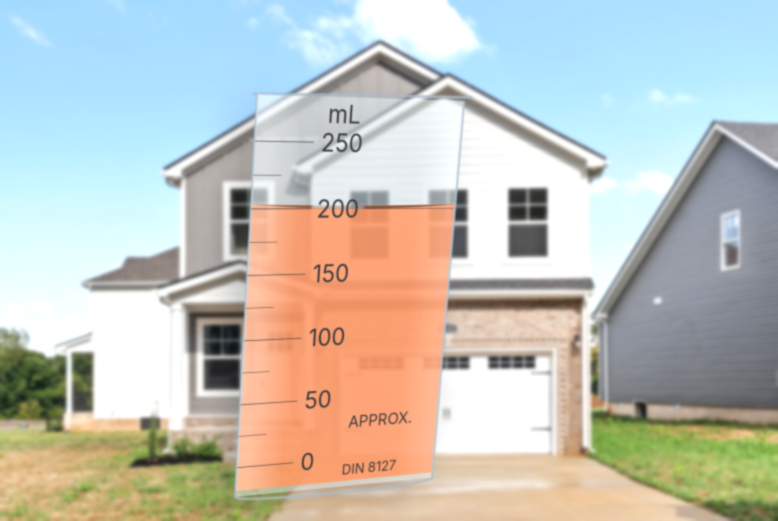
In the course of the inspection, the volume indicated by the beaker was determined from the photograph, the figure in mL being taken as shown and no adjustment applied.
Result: 200 mL
